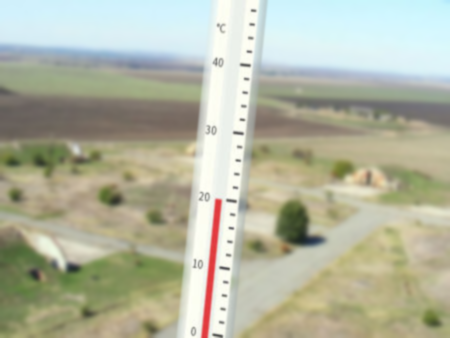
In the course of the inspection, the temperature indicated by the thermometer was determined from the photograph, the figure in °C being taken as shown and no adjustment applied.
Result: 20 °C
